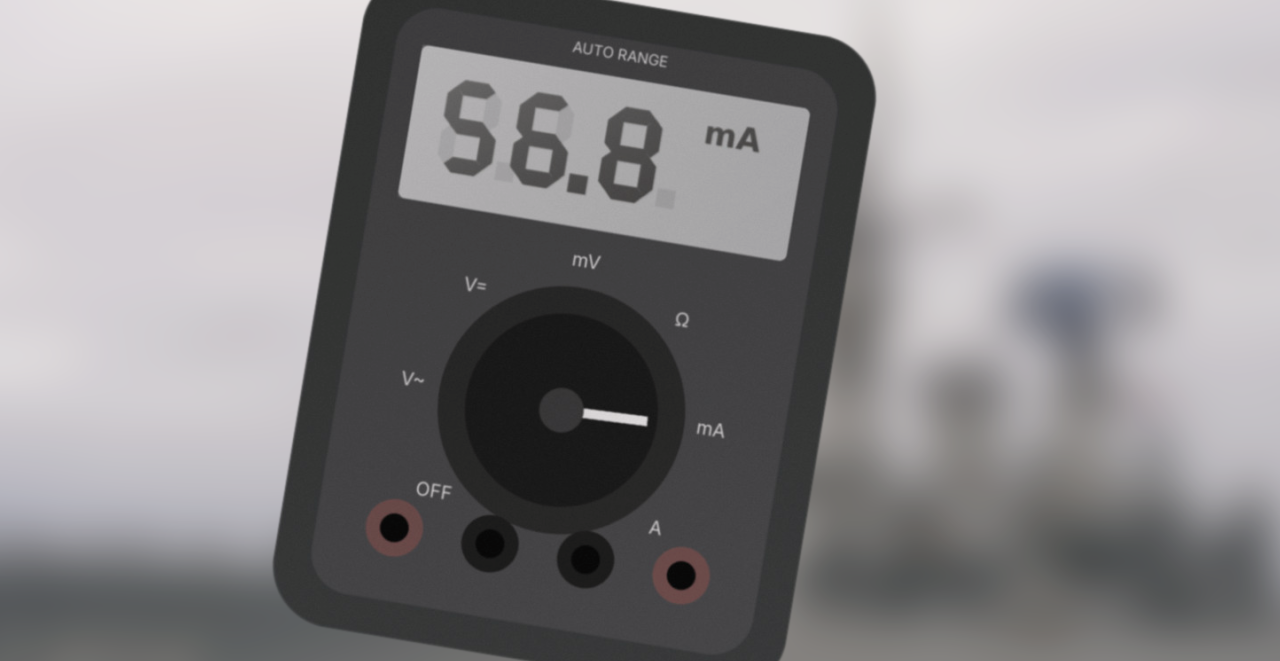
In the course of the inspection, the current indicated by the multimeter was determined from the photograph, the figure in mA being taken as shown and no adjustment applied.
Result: 56.8 mA
